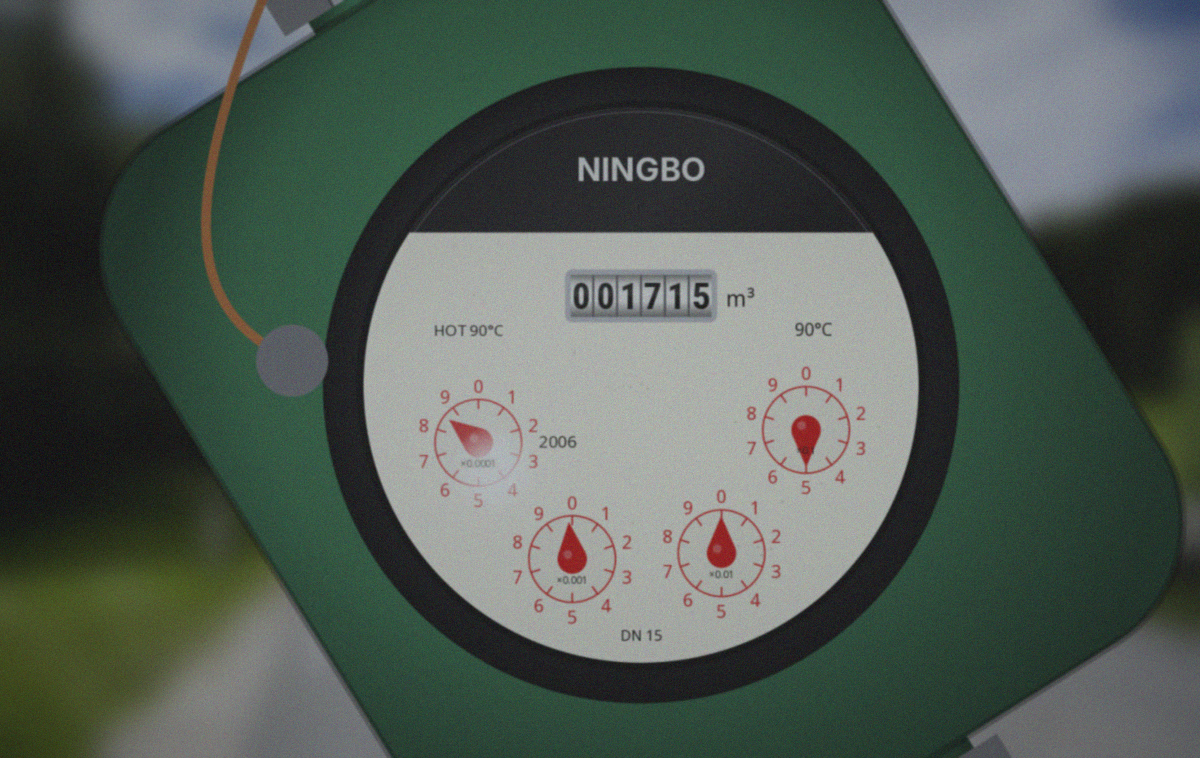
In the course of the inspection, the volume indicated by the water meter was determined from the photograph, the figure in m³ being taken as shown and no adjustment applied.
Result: 1715.4998 m³
